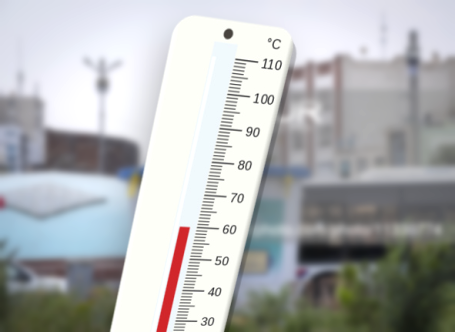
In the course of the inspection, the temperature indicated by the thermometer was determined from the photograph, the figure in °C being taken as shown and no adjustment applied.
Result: 60 °C
